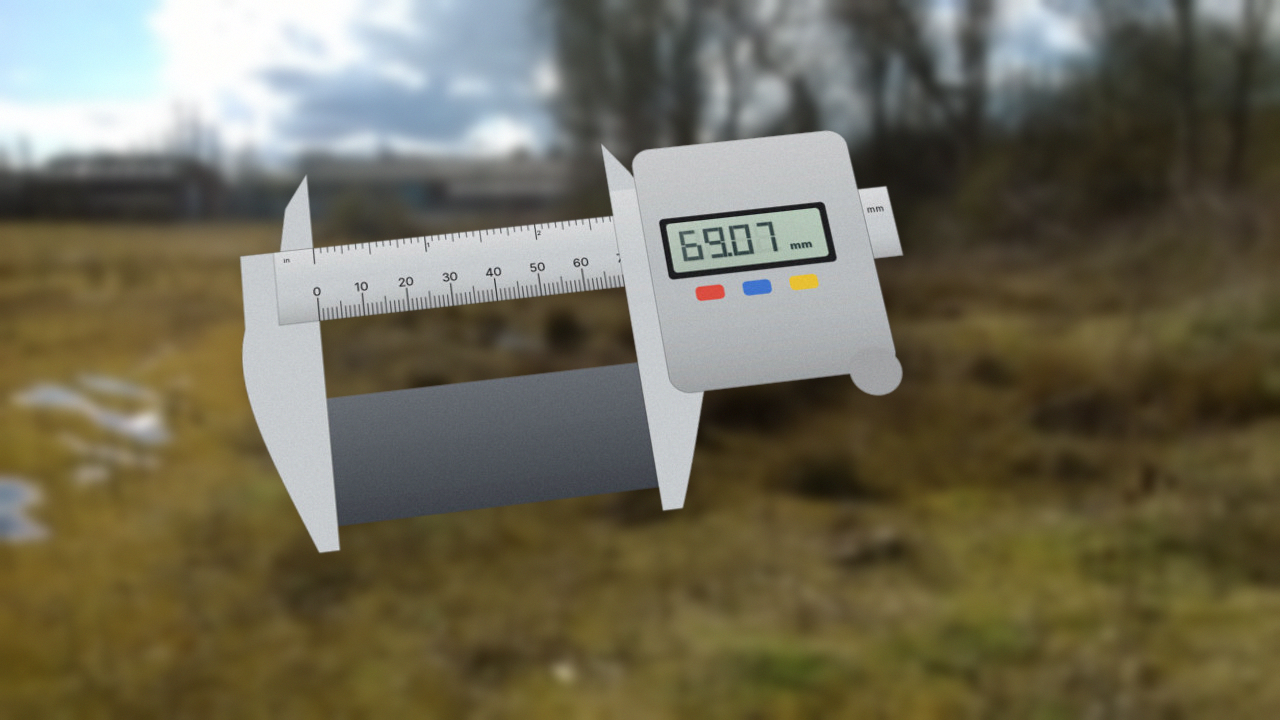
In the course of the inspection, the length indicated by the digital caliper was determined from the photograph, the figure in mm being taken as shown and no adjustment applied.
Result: 69.07 mm
